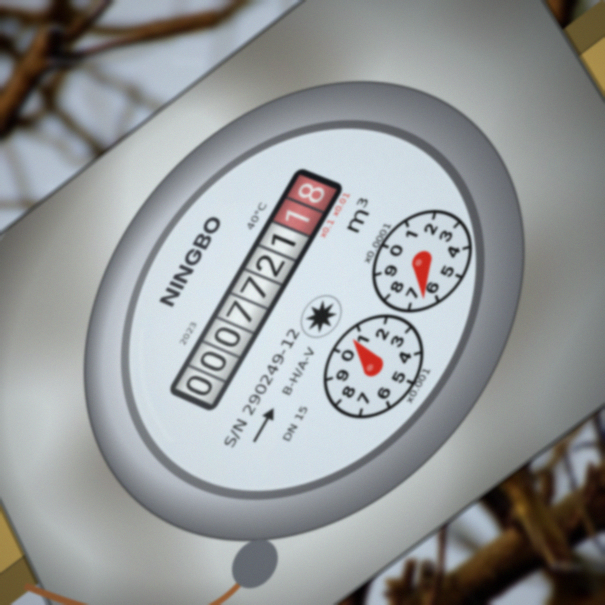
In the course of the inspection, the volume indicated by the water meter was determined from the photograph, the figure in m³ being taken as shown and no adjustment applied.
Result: 7721.1806 m³
